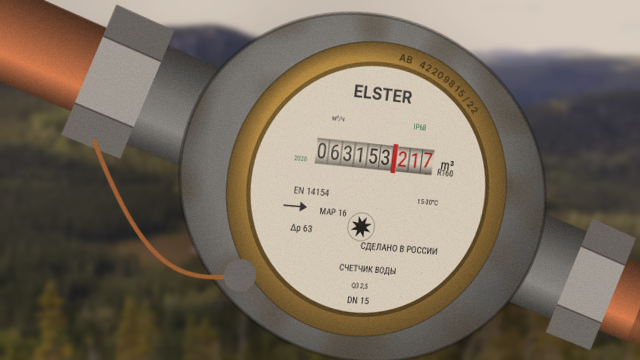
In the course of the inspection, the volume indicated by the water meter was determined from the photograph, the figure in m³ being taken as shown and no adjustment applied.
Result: 63153.217 m³
